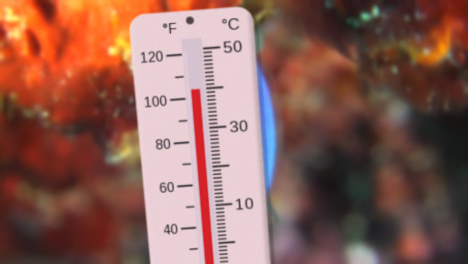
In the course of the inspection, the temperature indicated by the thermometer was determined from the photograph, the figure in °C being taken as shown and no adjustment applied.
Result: 40 °C
